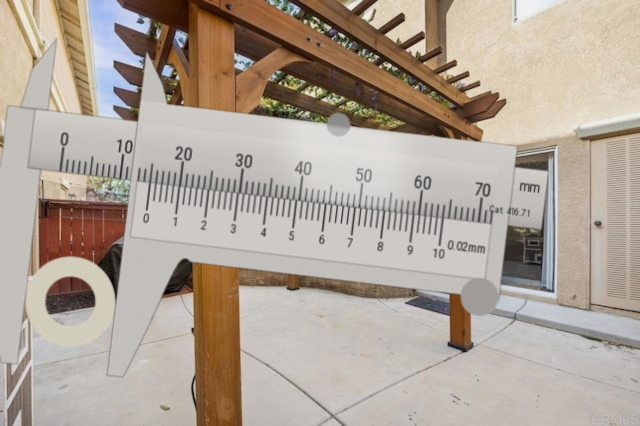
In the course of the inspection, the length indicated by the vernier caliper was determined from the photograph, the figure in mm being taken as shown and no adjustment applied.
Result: 15.0 mm
